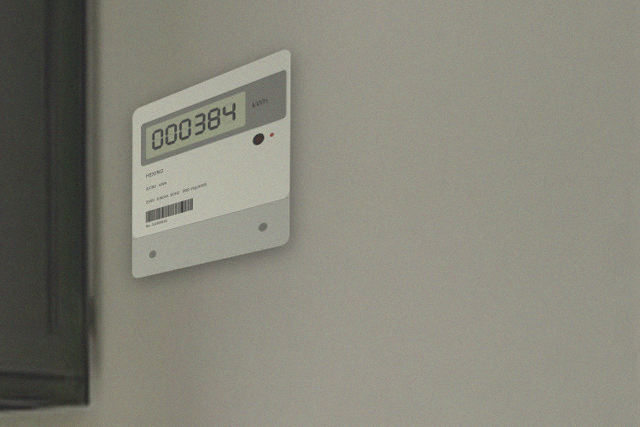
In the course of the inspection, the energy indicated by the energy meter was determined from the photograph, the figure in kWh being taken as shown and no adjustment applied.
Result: 384 kWh
